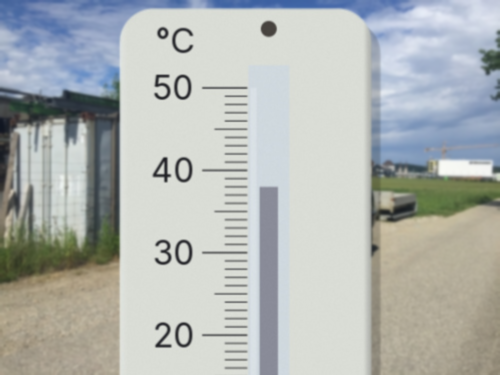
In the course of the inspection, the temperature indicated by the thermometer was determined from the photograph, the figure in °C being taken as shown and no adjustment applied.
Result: 38 °C
